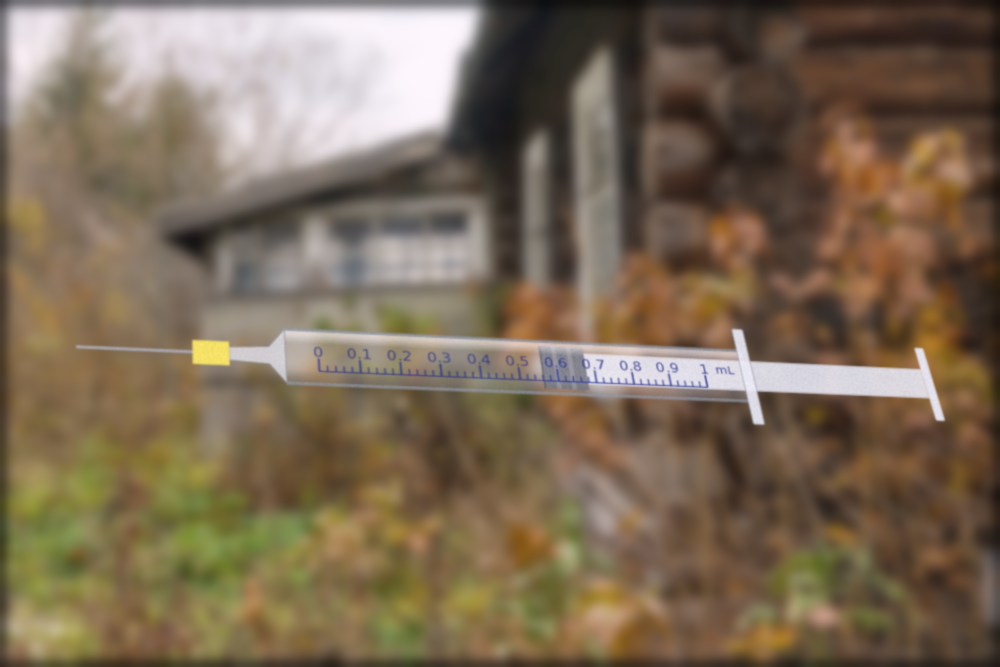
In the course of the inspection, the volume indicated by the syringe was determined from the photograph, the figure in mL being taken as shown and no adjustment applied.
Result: 0.56 mL
